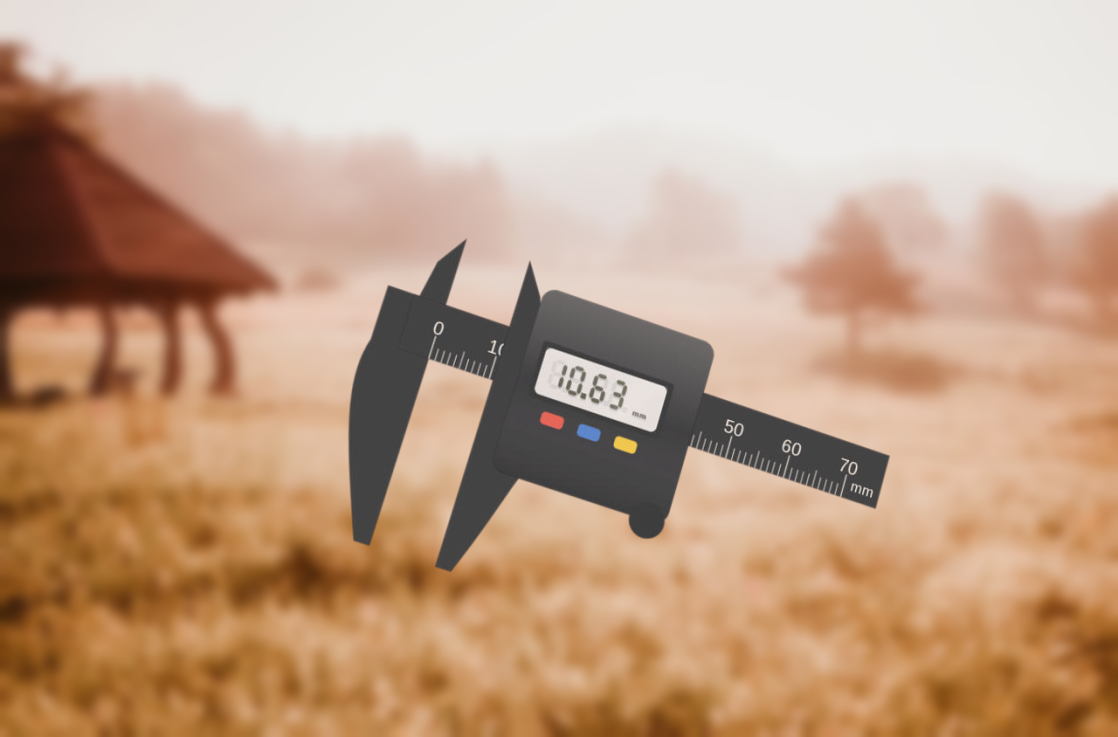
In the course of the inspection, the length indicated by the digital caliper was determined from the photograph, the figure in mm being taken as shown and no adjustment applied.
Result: 10.63 mm
